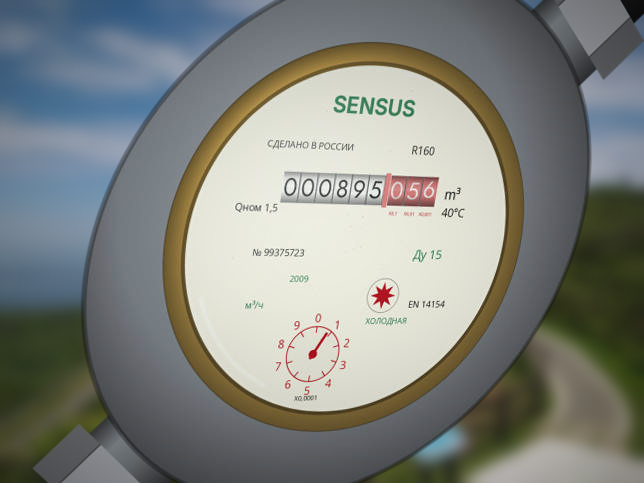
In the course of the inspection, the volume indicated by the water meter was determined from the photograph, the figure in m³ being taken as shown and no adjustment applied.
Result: 895.0560 m³
